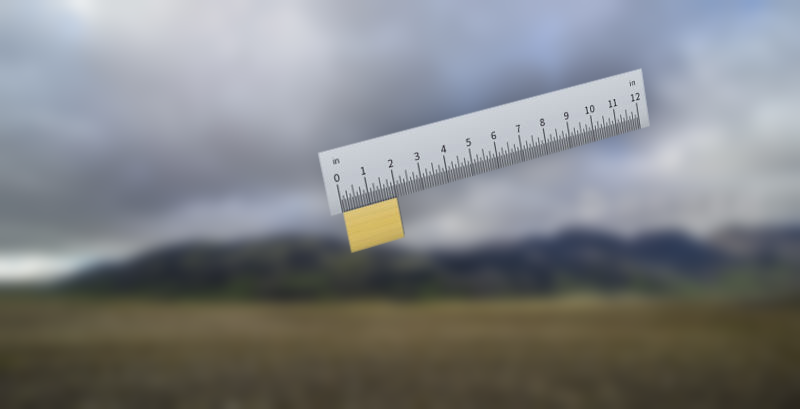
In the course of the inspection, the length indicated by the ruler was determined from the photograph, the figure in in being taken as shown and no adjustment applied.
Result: 2 in
